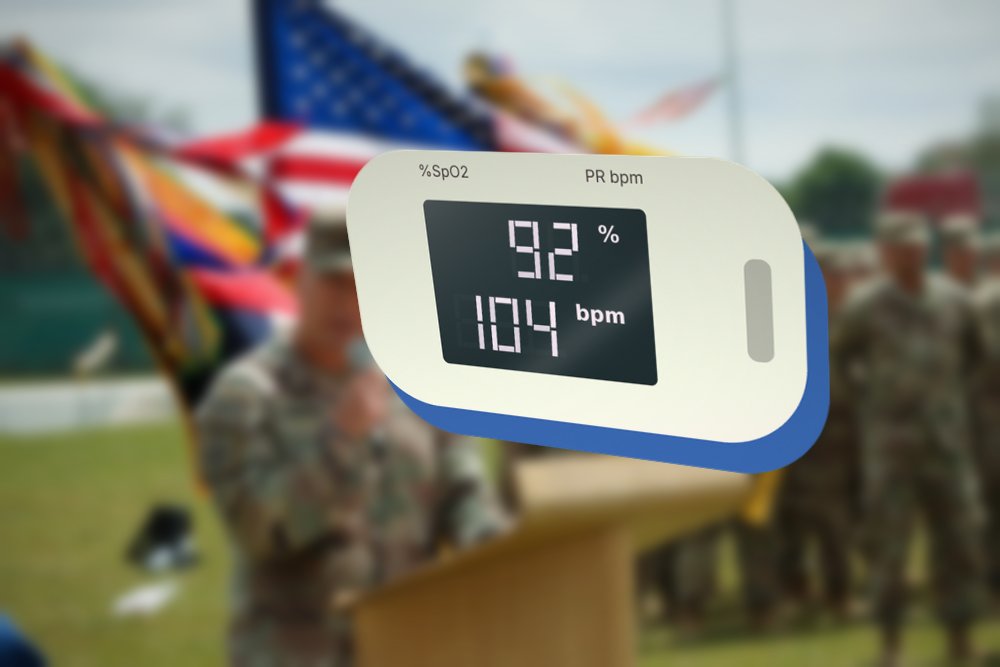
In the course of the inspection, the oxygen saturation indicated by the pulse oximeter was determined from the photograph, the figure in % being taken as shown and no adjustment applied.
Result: 92 %
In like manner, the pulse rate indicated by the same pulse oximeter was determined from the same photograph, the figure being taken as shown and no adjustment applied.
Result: 104 bpm
